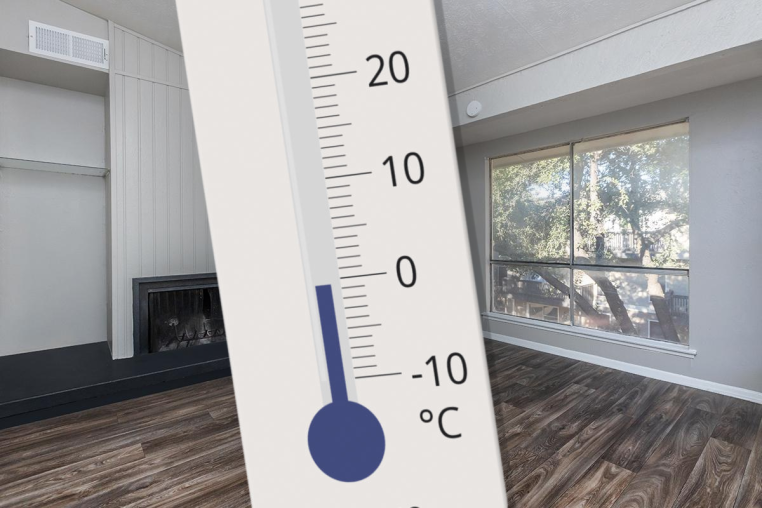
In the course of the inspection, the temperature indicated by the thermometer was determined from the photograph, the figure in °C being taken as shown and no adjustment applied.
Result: -0.5 °C
